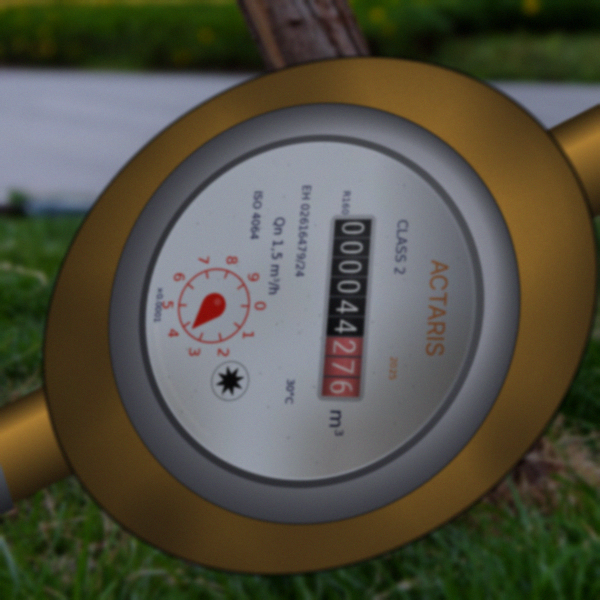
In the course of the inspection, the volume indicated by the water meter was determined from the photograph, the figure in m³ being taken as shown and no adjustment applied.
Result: 44.2763 m³
